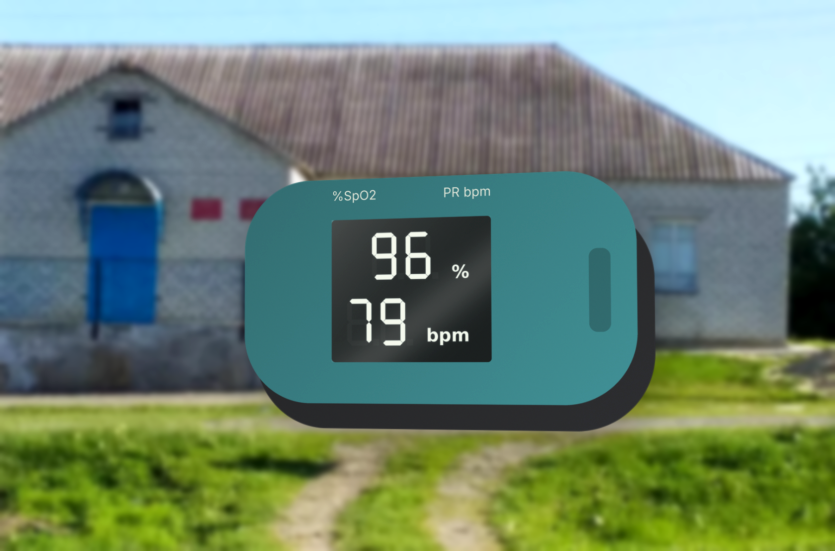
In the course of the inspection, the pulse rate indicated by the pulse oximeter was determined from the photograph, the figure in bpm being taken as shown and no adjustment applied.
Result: 79 bpm
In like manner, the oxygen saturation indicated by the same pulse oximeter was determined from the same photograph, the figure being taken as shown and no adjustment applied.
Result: 96 %
